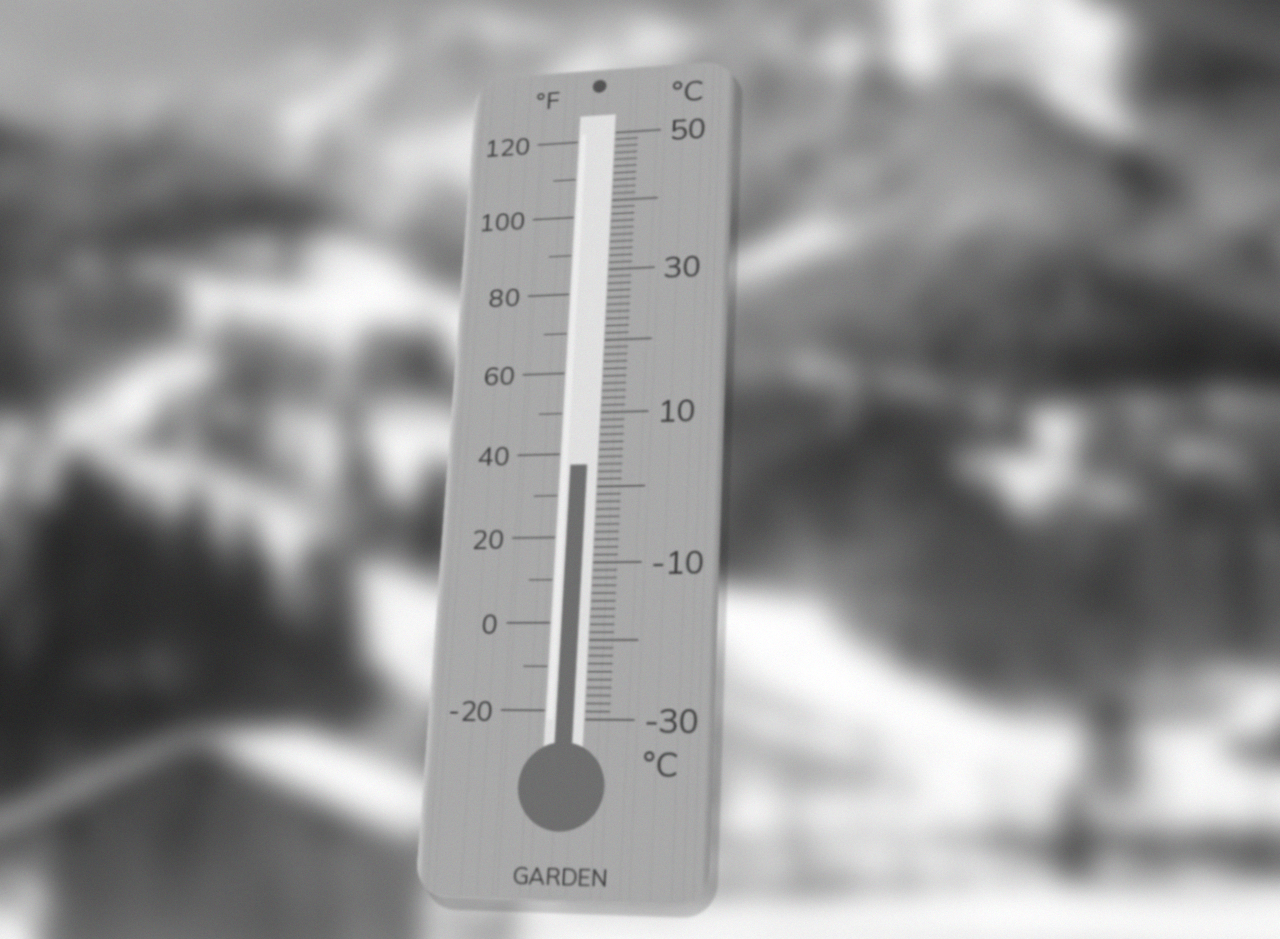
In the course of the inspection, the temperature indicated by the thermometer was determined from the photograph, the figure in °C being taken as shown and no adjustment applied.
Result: 3 °C
